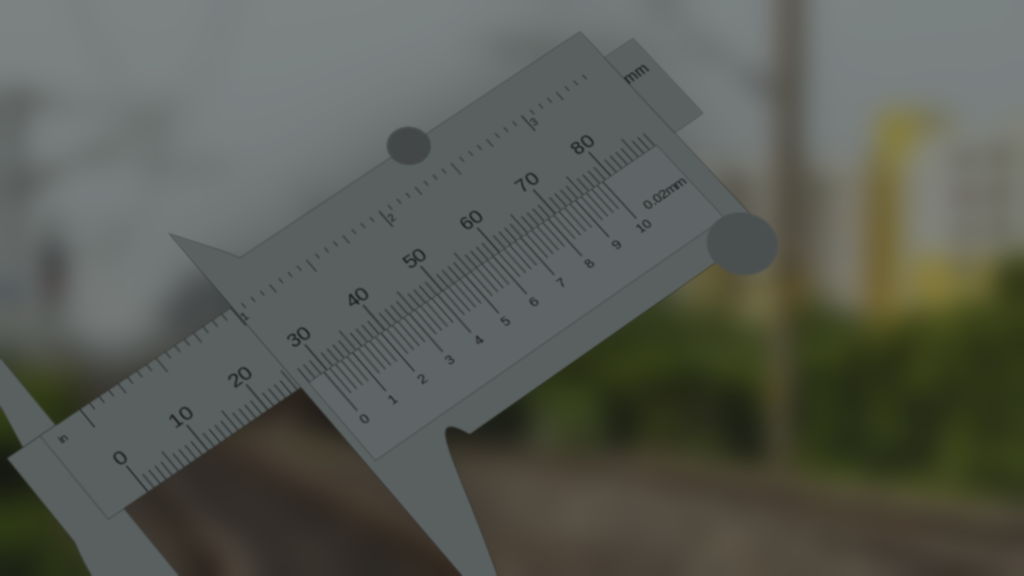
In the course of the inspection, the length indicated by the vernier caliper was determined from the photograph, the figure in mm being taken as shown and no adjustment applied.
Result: 29.5 mm
